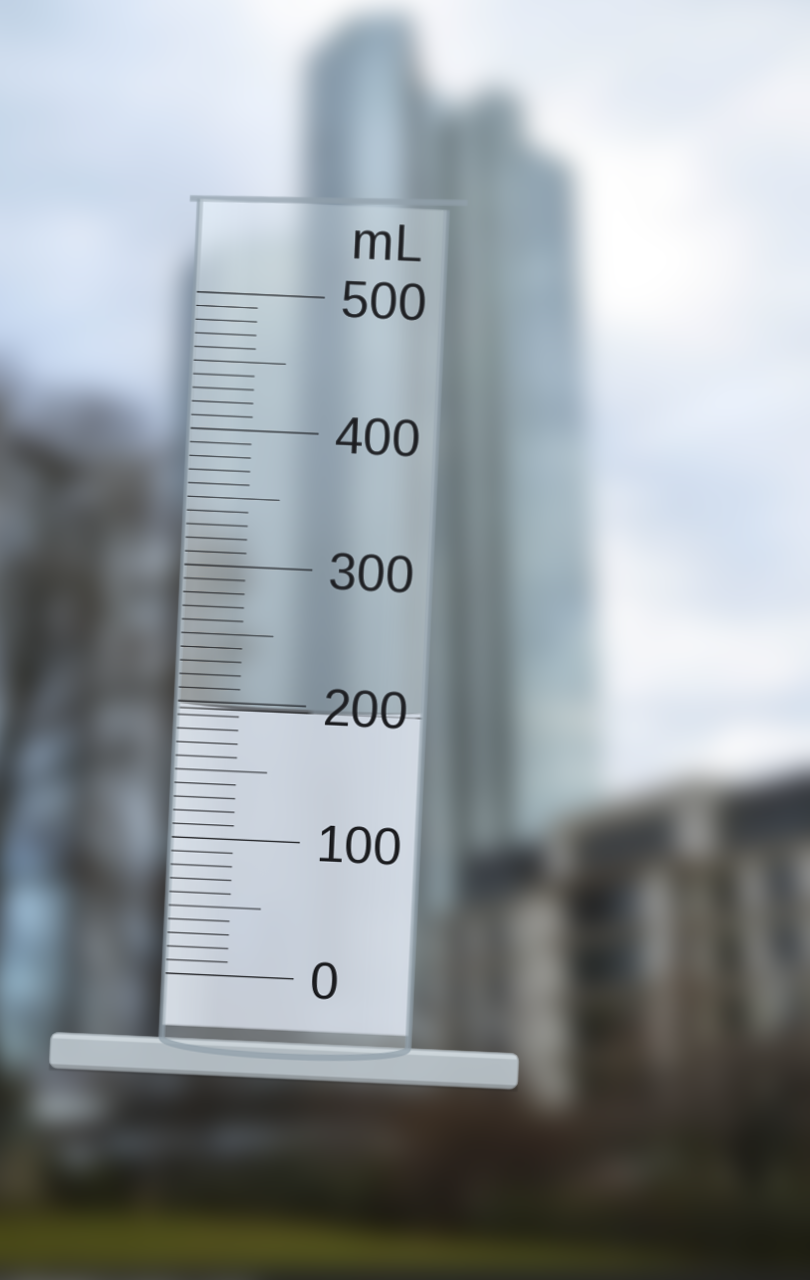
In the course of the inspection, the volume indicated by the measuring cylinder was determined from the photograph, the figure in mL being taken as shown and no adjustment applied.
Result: 195 mL
